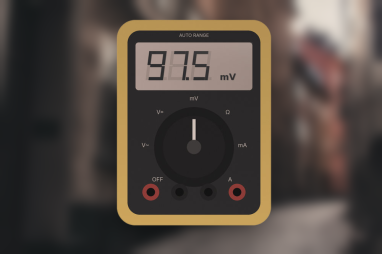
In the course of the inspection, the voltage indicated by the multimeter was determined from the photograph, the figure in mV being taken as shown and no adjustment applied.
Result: 97.5 mV
